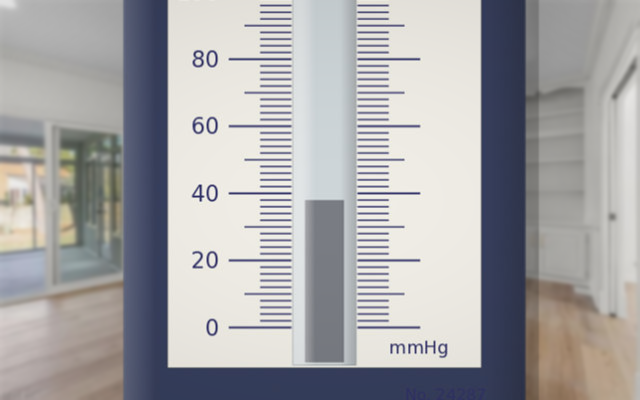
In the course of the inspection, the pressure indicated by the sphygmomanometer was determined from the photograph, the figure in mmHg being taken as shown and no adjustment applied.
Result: 38 mmHg
